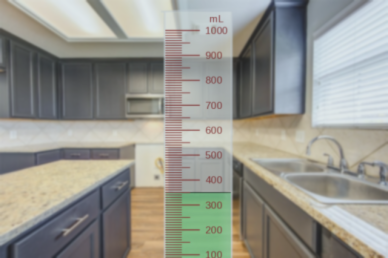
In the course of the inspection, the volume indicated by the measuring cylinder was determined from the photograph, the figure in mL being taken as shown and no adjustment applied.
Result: 350 mL
